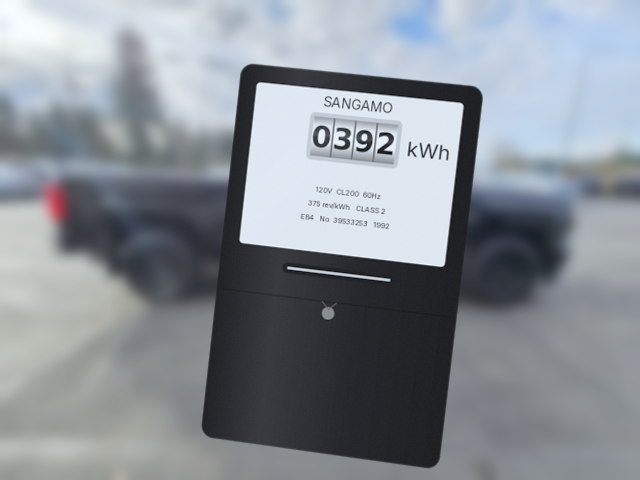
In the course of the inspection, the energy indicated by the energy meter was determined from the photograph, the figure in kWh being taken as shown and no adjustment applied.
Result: 392 kWh
